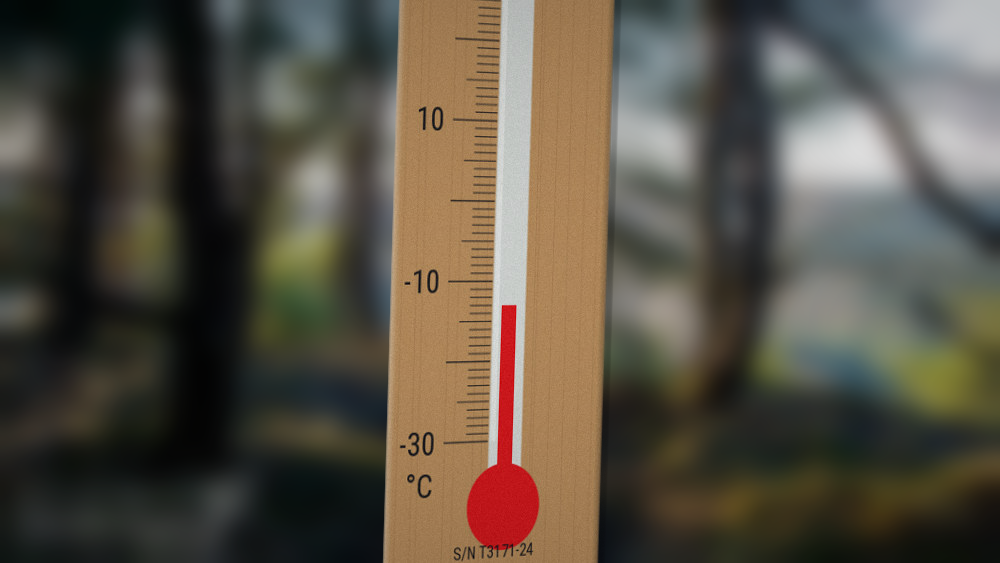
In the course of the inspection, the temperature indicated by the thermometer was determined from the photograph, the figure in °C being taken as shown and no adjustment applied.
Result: -13 °C
